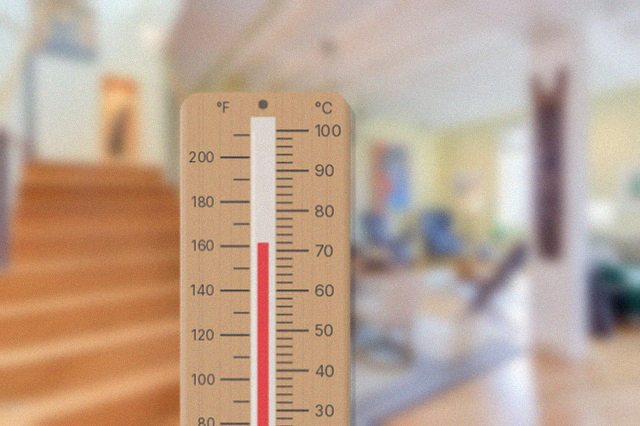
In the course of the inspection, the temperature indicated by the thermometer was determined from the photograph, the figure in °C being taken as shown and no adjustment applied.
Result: 72 °C
